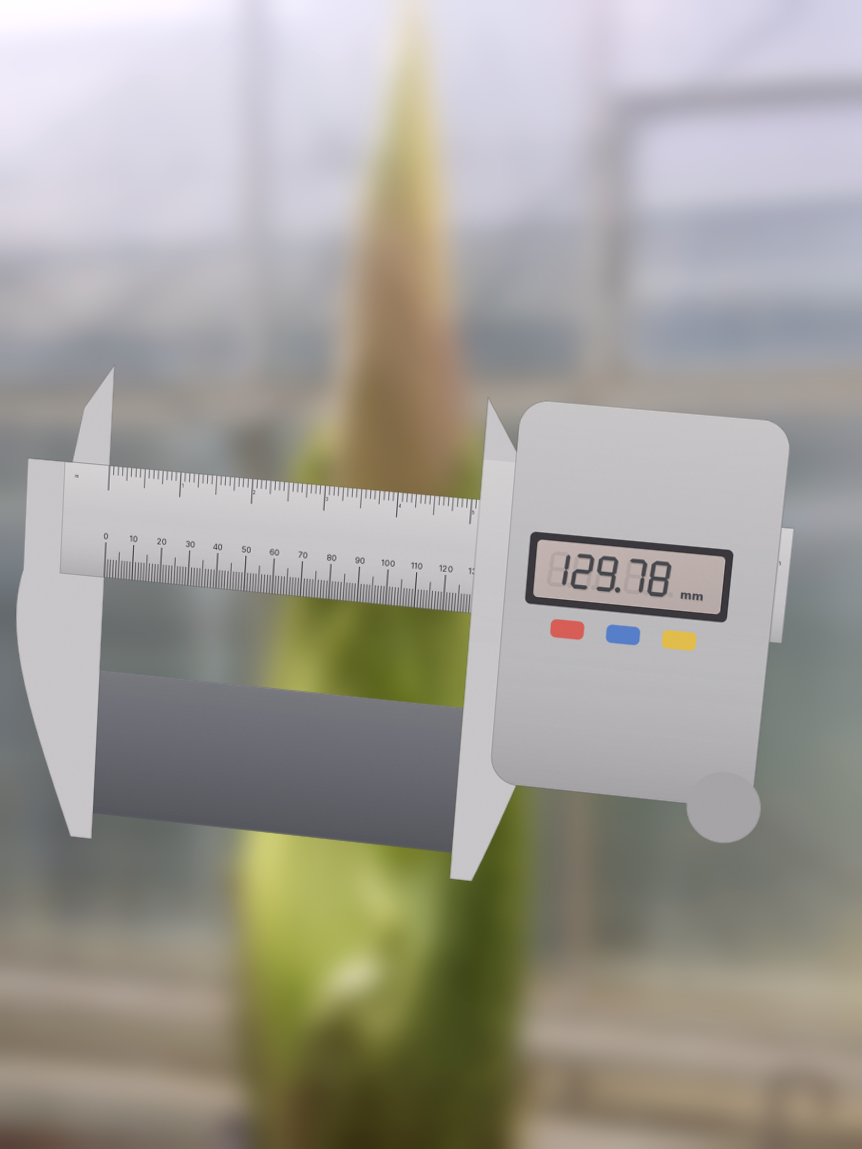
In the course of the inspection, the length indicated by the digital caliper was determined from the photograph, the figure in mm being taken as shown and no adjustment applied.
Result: 129.78 mm
